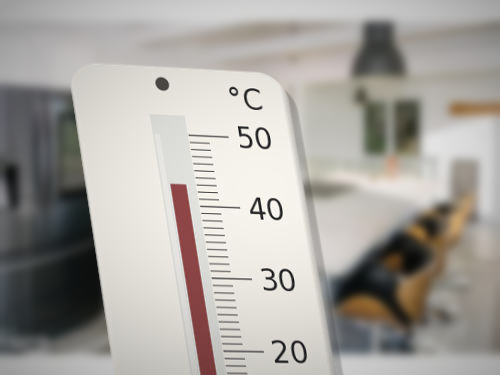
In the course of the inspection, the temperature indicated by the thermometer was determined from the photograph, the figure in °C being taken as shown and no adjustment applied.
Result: 43 °C
